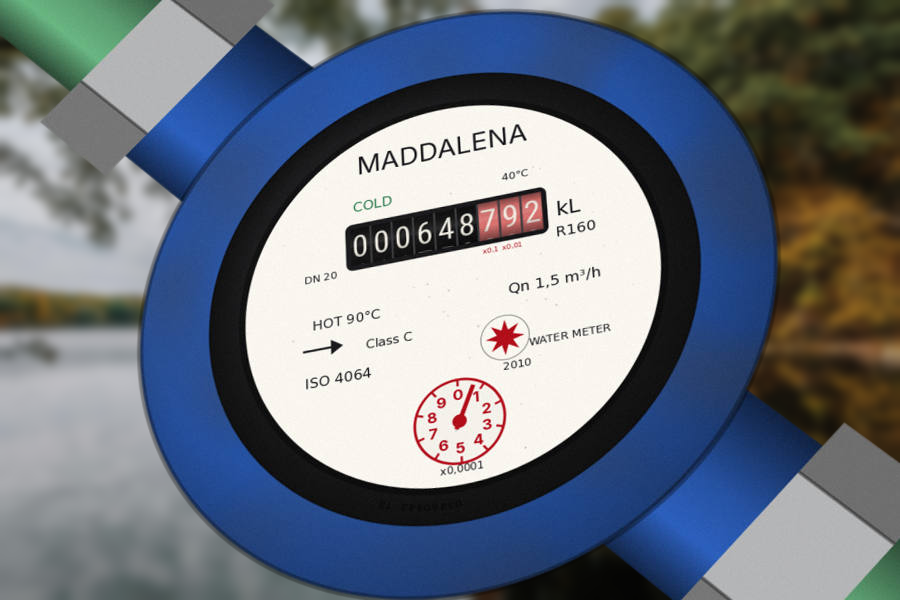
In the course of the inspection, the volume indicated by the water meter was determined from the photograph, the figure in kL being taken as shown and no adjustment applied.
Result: 648.7920 kL
